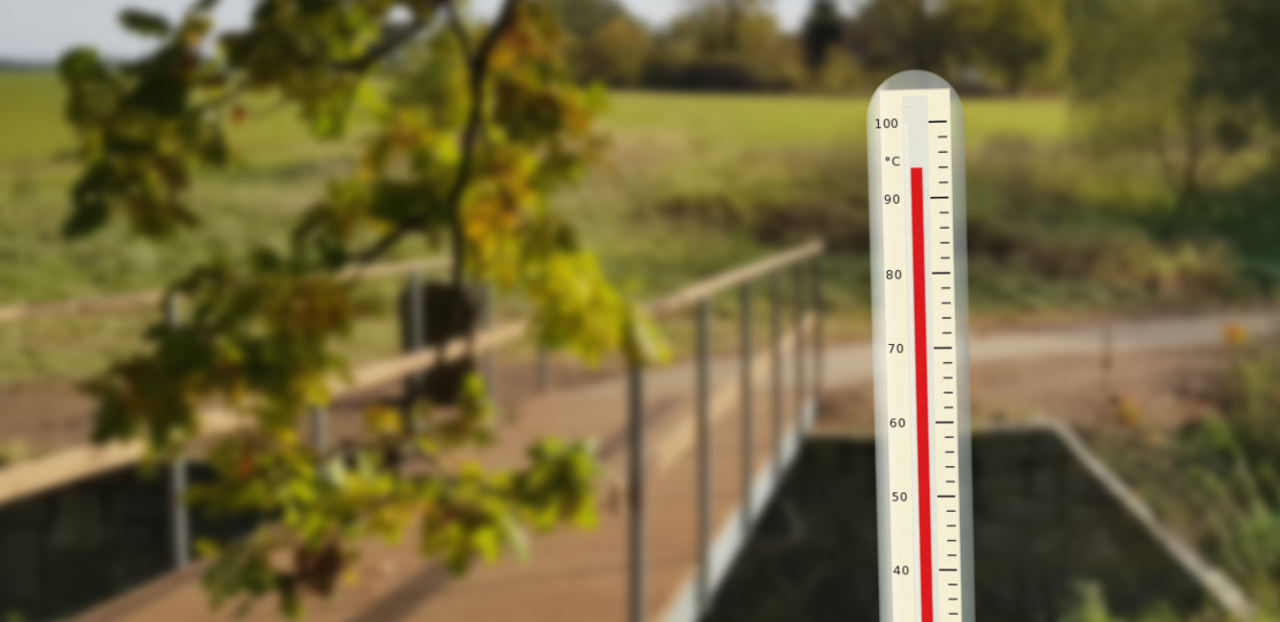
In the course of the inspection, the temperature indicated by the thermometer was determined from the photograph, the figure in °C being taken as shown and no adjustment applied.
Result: 94 °C
